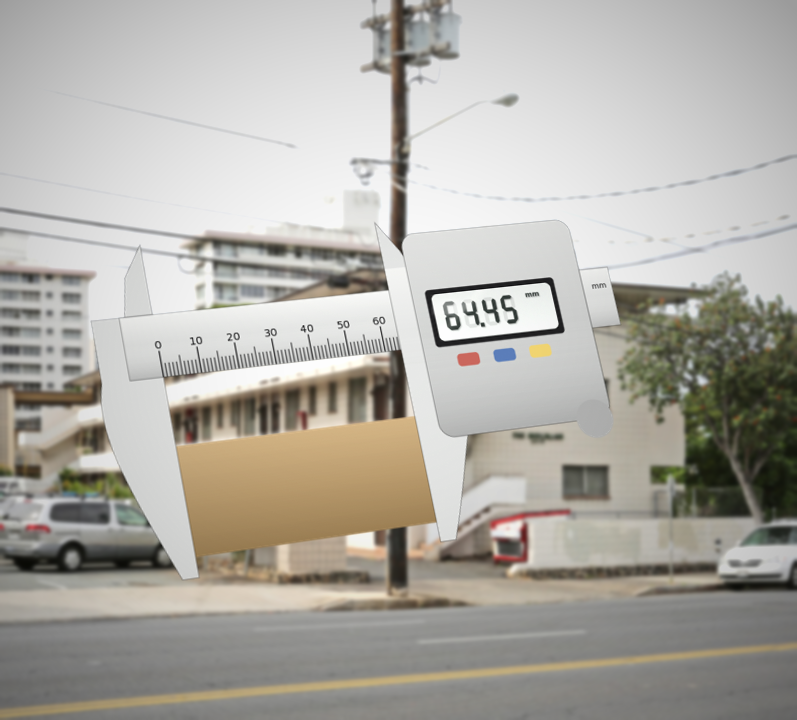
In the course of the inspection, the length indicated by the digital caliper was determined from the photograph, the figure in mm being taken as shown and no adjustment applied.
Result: 64.45 mm
